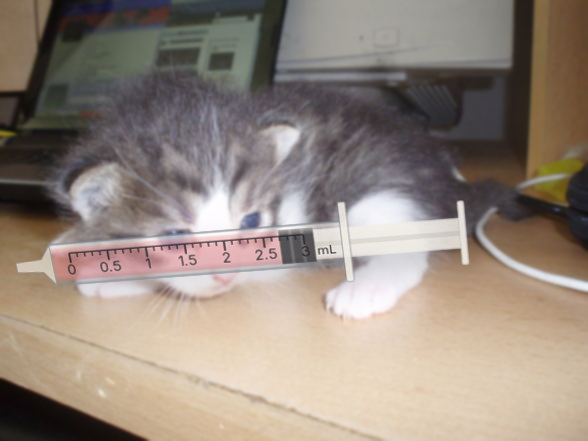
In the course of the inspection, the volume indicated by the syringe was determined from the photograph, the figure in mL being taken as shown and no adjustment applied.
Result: 2.7 mL
